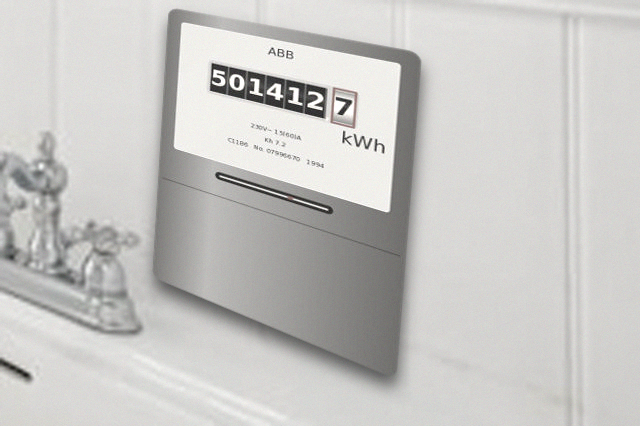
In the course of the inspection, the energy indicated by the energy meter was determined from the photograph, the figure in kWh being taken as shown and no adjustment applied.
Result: 501412.7 kWh
